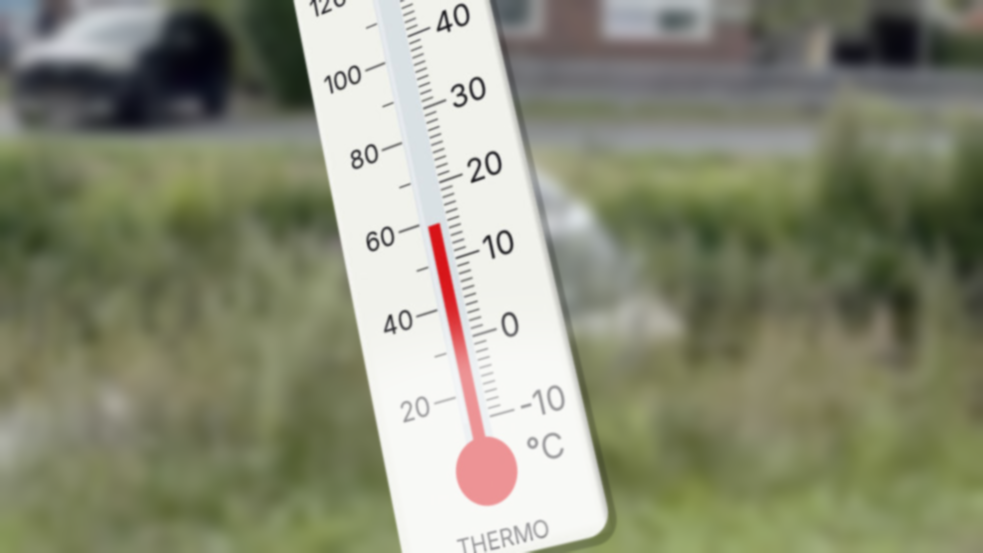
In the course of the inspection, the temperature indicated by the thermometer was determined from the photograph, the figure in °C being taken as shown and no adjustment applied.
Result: 15 °C
